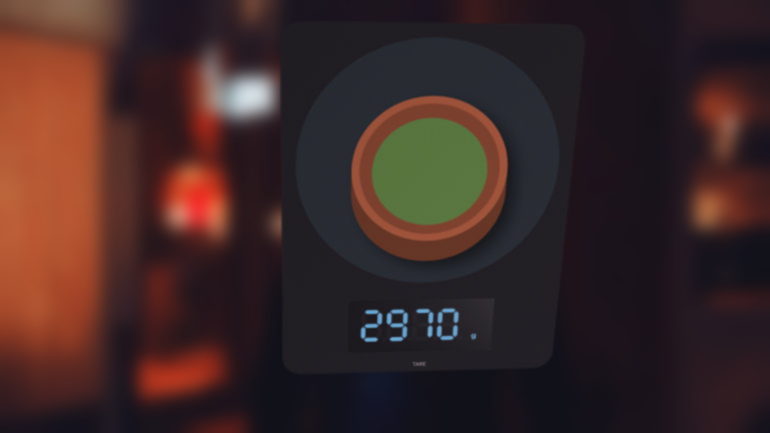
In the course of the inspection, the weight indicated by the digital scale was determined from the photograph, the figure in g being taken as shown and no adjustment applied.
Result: 2970 g
